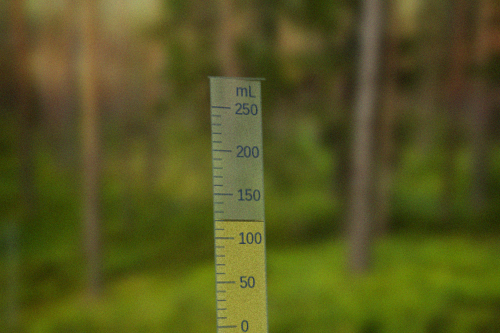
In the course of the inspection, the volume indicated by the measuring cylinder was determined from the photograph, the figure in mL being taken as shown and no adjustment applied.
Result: 120 mL
